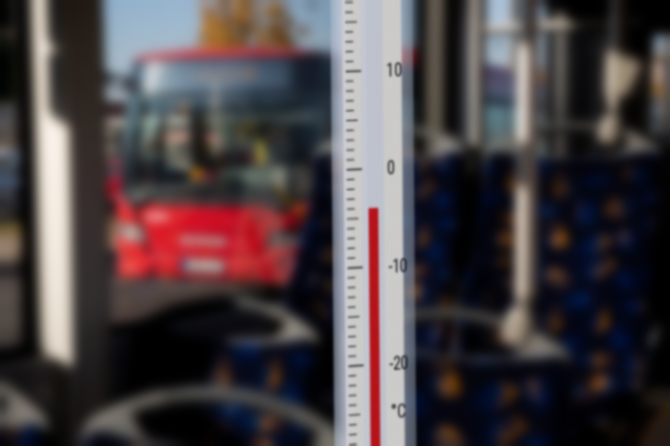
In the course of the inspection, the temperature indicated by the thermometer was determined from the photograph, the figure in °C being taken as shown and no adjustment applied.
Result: -4 °C
